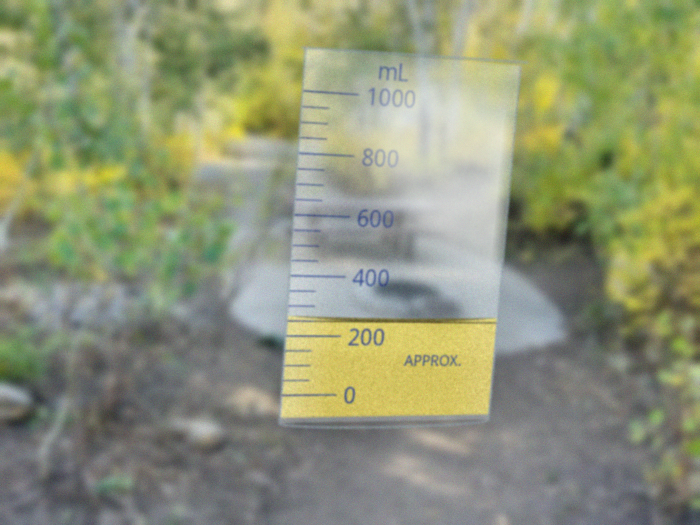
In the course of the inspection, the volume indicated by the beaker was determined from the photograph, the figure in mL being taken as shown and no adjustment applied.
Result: 250 mL
